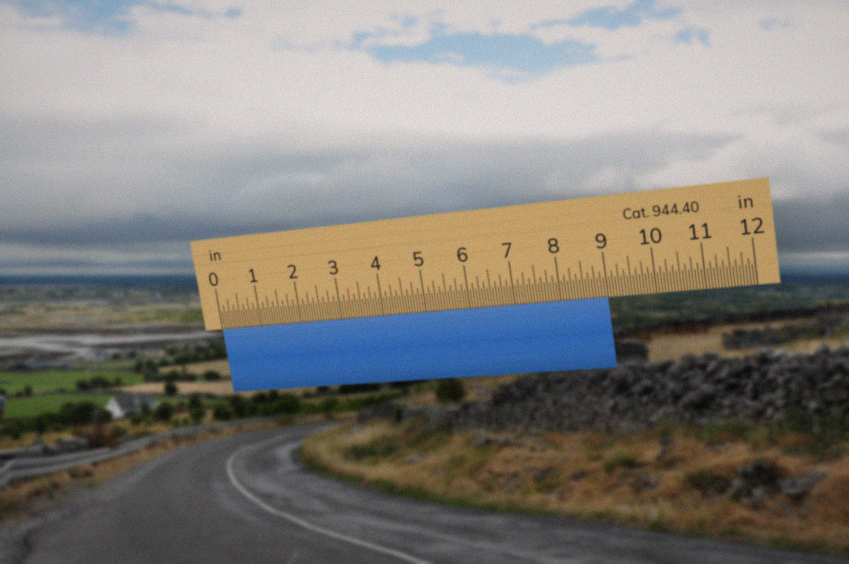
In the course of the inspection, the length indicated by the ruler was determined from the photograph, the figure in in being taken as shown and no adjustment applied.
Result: 9 in
